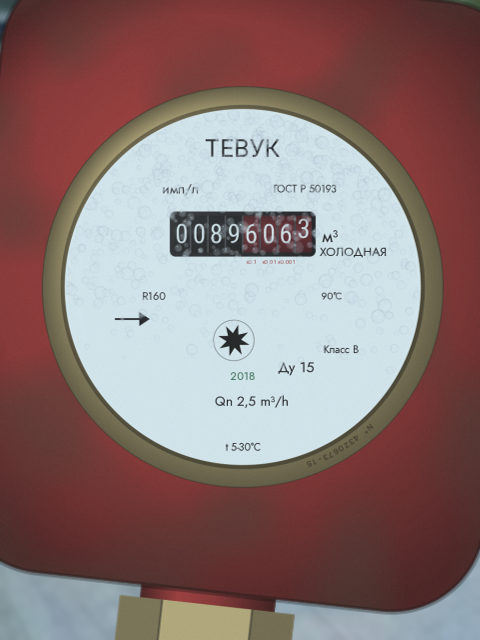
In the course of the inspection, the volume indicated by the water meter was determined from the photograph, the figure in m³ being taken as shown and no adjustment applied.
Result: 89.6063 m³
